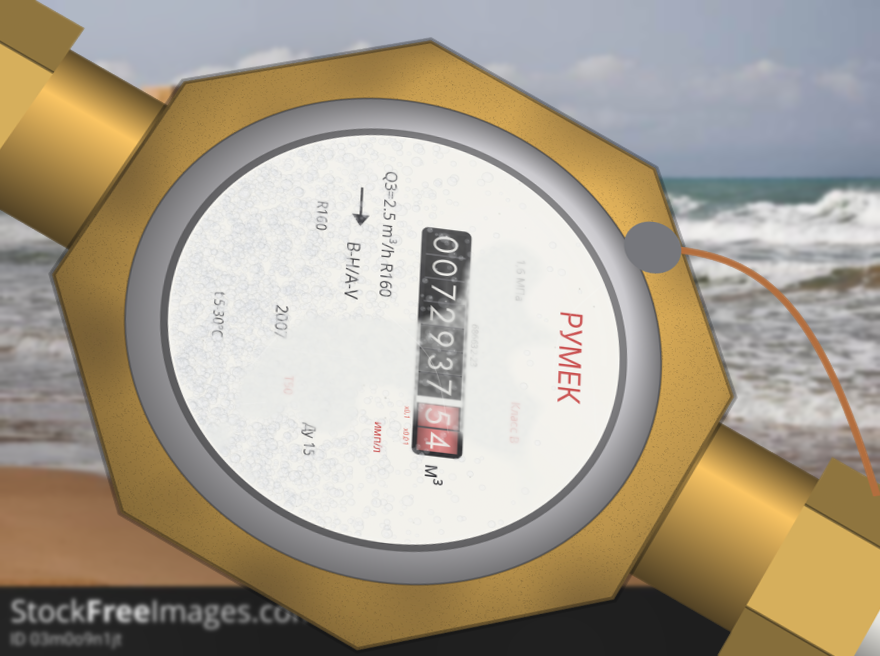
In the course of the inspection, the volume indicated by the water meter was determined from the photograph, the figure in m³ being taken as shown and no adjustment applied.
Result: 72937.54 m³
